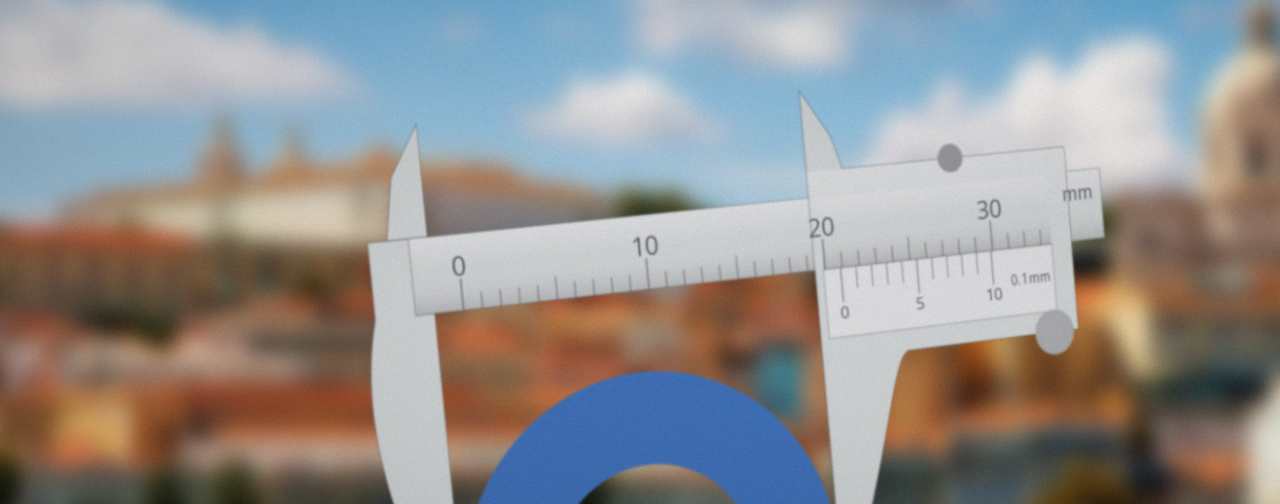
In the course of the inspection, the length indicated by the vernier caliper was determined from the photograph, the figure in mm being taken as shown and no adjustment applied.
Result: 20.9 mm
